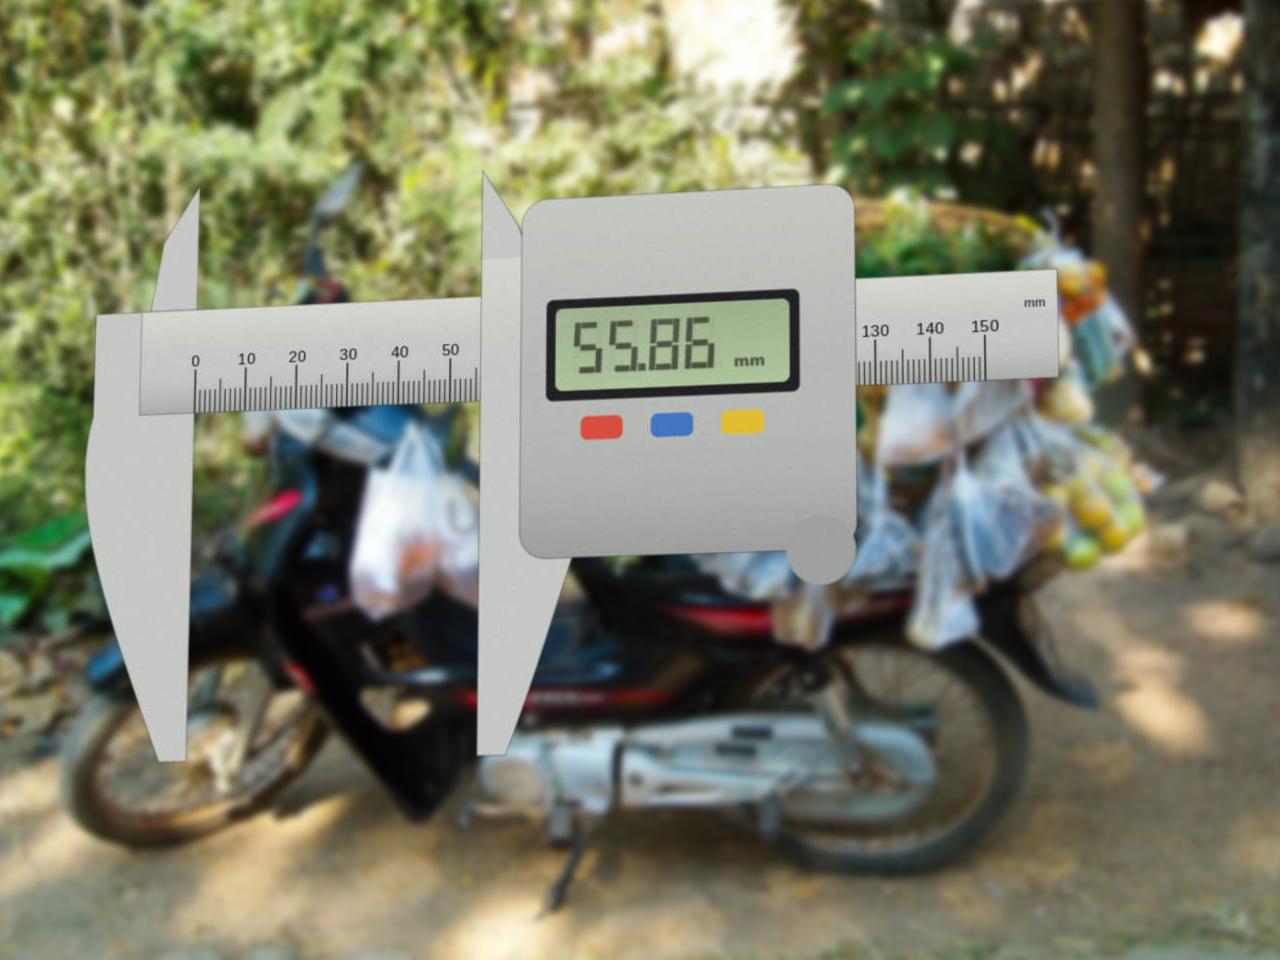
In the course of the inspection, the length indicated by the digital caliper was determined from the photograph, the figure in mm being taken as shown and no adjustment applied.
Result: 55.86 mm
